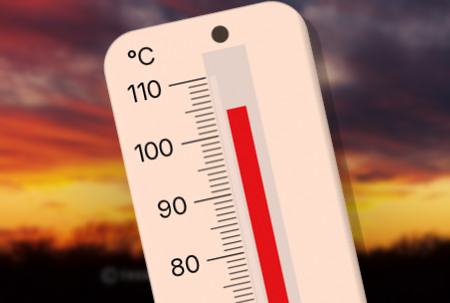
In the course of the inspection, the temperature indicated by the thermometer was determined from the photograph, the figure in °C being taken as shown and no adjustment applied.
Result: 104 °C
